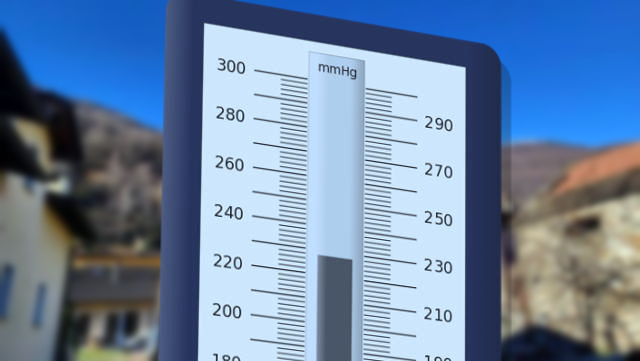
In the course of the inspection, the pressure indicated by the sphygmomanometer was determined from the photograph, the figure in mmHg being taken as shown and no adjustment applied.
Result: 228 mmHg
